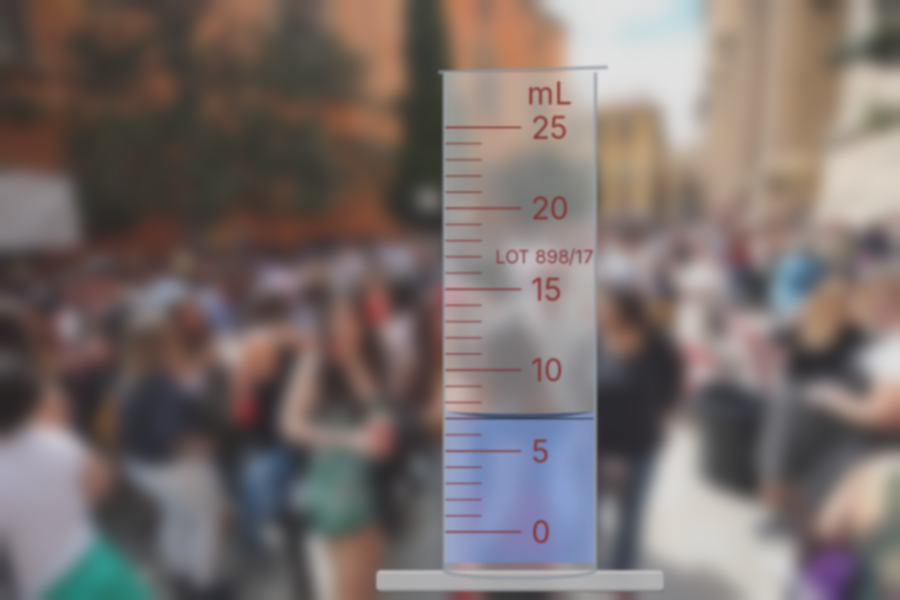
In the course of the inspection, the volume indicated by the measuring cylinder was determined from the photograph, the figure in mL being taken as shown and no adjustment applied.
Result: 7 mL
